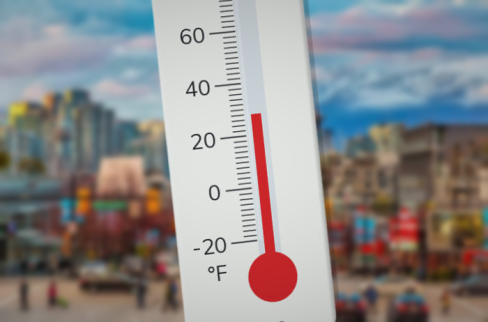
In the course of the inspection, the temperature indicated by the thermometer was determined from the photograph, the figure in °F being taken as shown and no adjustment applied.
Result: 28 °F
